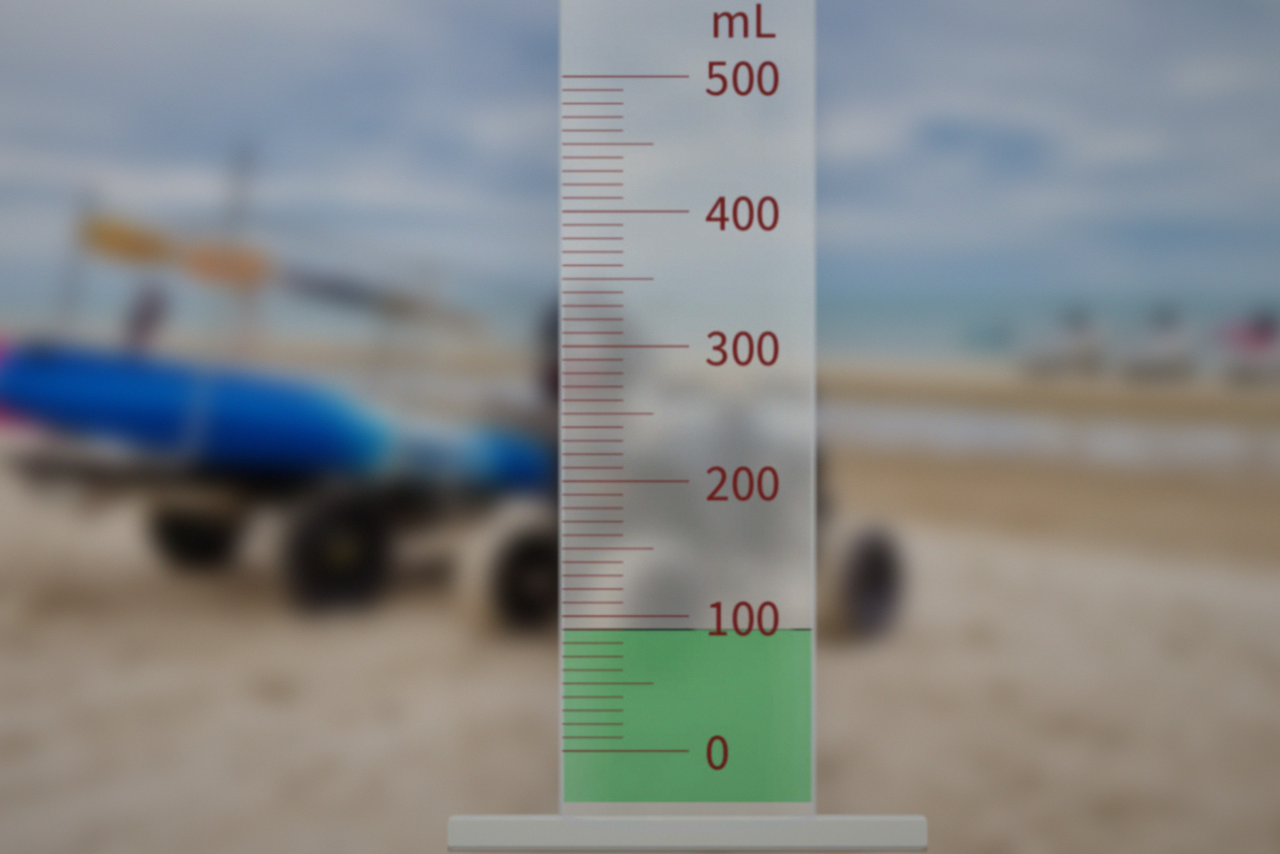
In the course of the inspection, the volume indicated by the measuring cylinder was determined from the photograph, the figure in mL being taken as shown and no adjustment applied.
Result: 90 mL
